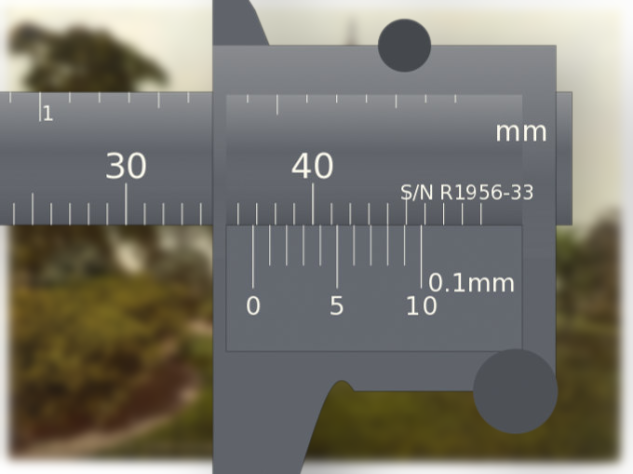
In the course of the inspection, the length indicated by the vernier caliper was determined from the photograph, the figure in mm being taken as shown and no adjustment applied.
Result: 36.8 mm
